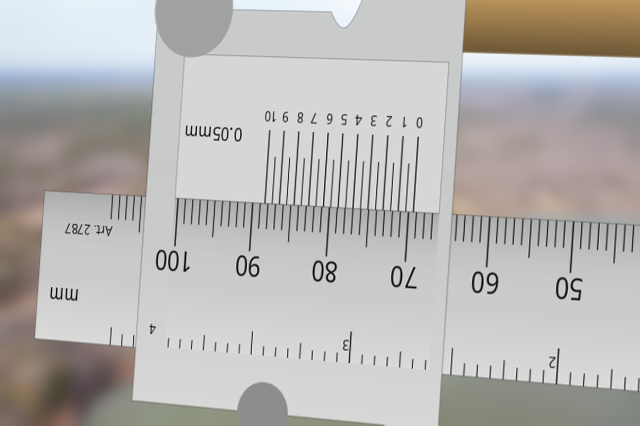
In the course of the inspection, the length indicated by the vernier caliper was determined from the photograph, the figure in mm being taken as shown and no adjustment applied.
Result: 69.4 mm
